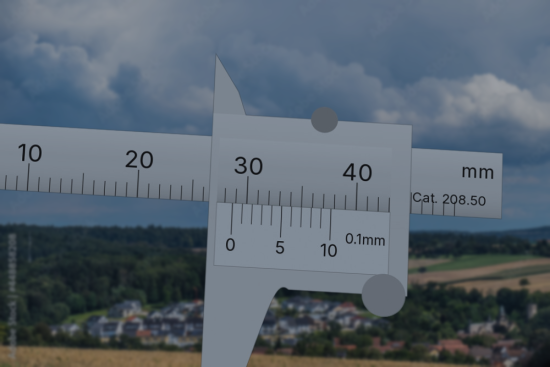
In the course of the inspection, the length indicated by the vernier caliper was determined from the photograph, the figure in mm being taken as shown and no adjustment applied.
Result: 28.7 mm
